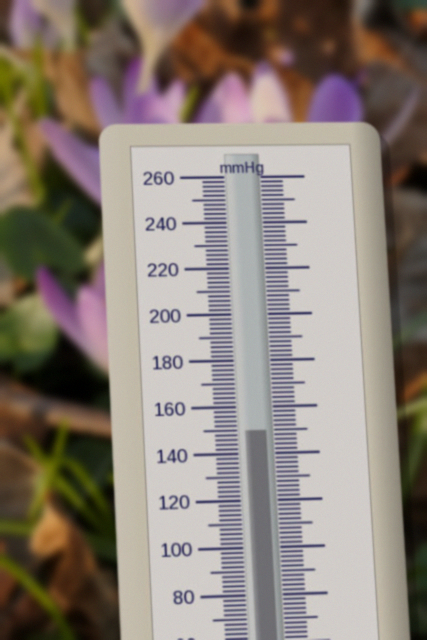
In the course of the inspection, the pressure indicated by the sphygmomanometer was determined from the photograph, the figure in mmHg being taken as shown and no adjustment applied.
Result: 150 mmHg
